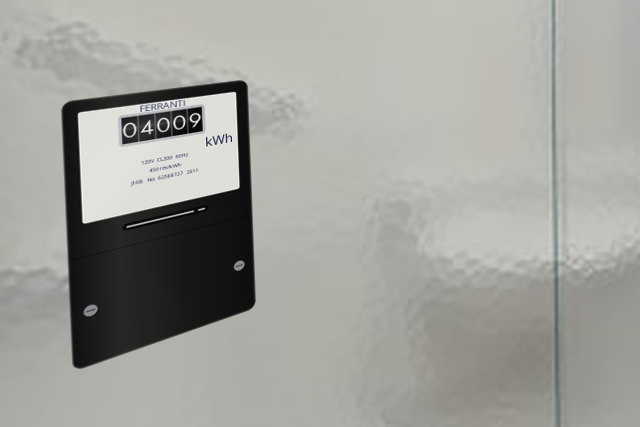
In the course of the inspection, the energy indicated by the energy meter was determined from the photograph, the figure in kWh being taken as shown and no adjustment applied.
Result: 4009 kWh
